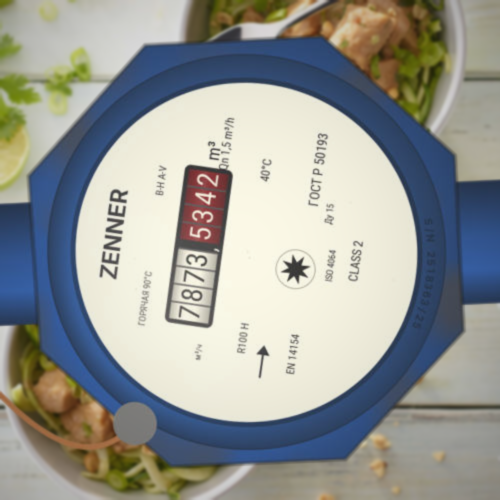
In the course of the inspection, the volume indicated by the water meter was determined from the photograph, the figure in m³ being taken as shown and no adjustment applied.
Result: 7873.5342 m³
